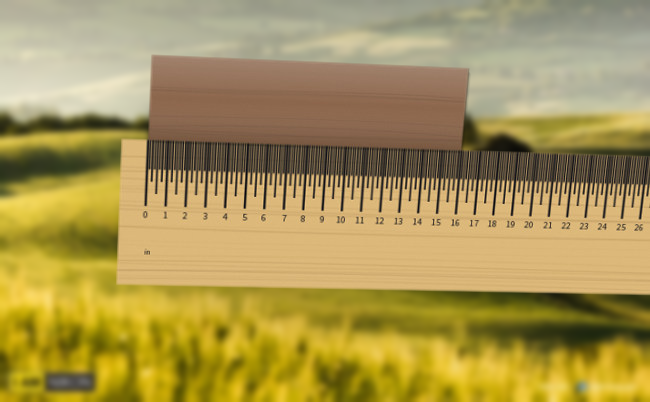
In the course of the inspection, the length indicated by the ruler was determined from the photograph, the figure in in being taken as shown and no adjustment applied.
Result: 16 in
